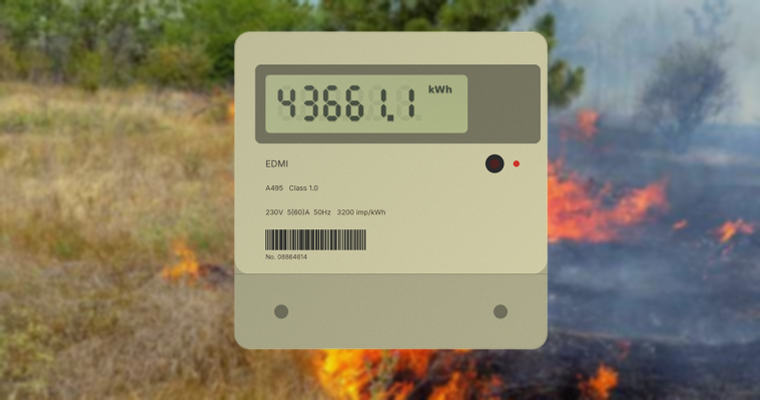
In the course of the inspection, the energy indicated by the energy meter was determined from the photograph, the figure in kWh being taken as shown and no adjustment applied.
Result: 43661.1 kWh
